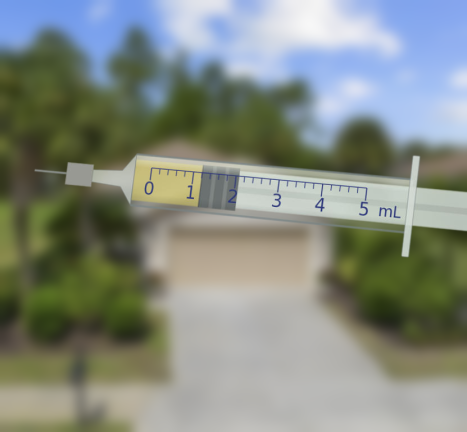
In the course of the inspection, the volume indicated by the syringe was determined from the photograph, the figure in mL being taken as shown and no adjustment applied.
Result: 1.2 mL
